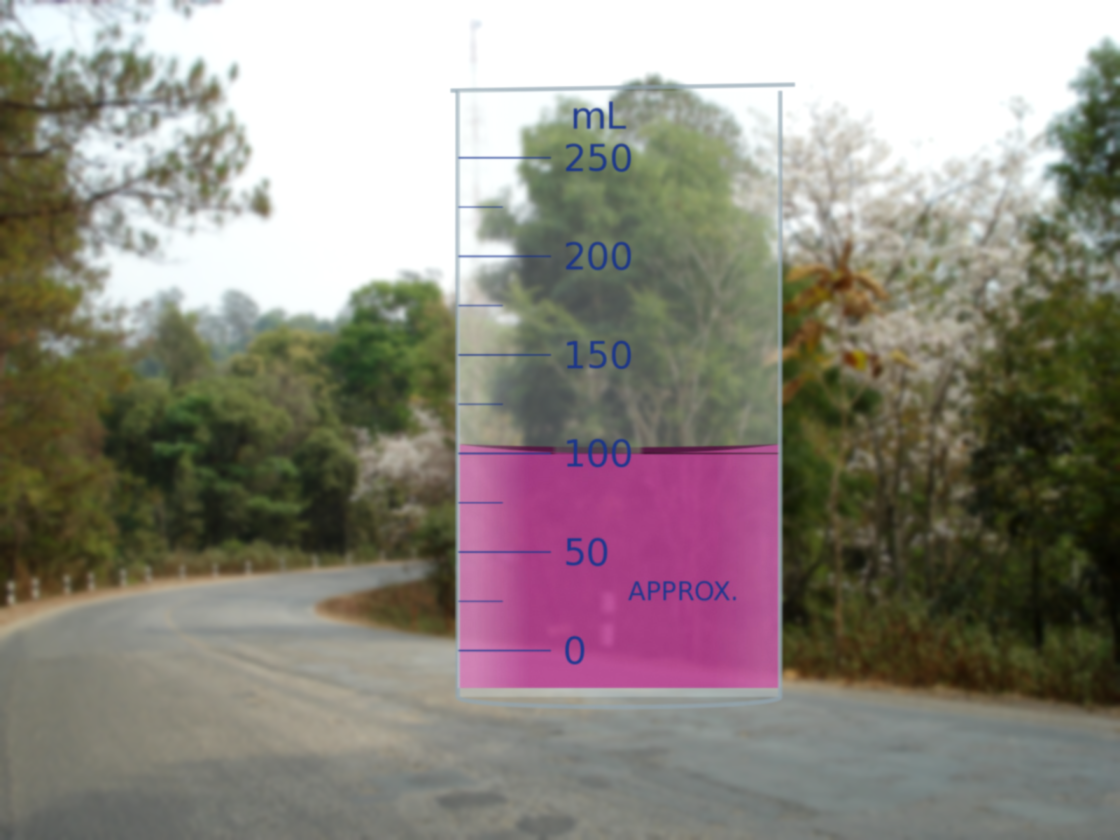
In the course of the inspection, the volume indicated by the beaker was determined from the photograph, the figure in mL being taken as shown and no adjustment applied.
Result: 100 mL
